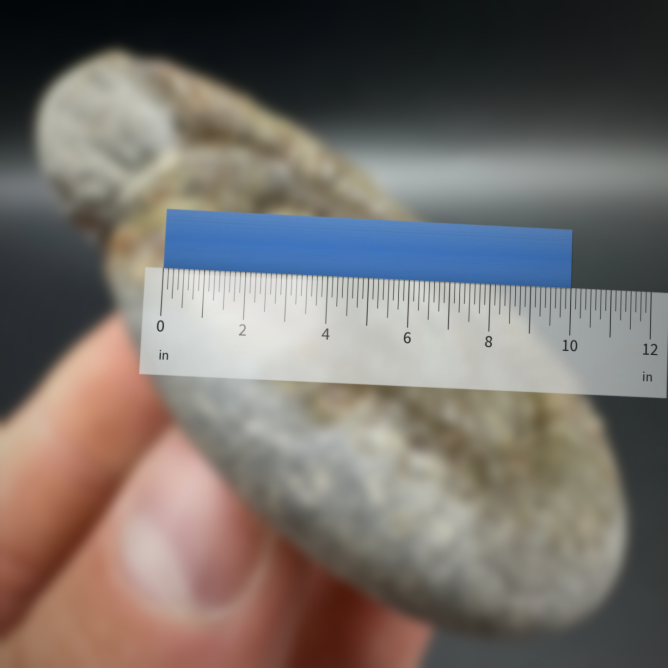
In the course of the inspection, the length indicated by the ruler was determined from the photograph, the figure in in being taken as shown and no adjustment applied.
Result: 10 in
